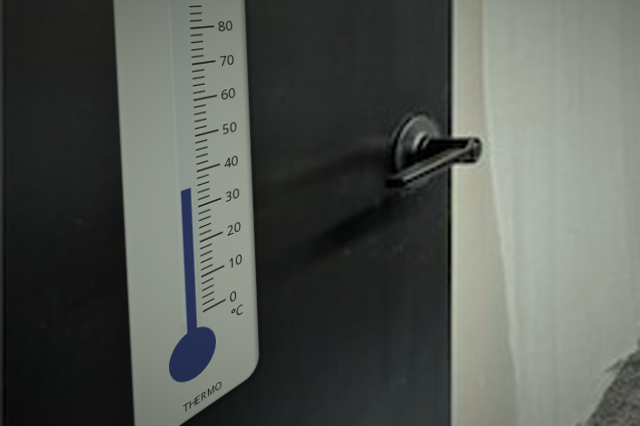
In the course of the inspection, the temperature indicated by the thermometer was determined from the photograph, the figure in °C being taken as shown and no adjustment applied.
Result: 36 °C
